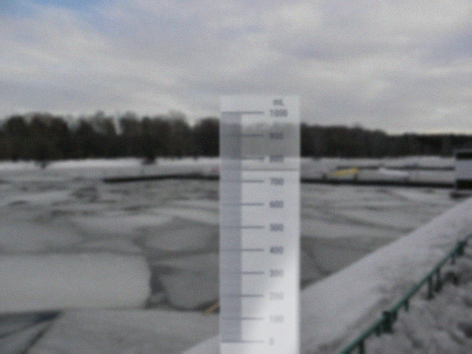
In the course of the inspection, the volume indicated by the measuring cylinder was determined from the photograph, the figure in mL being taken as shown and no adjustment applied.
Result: 750 mL
